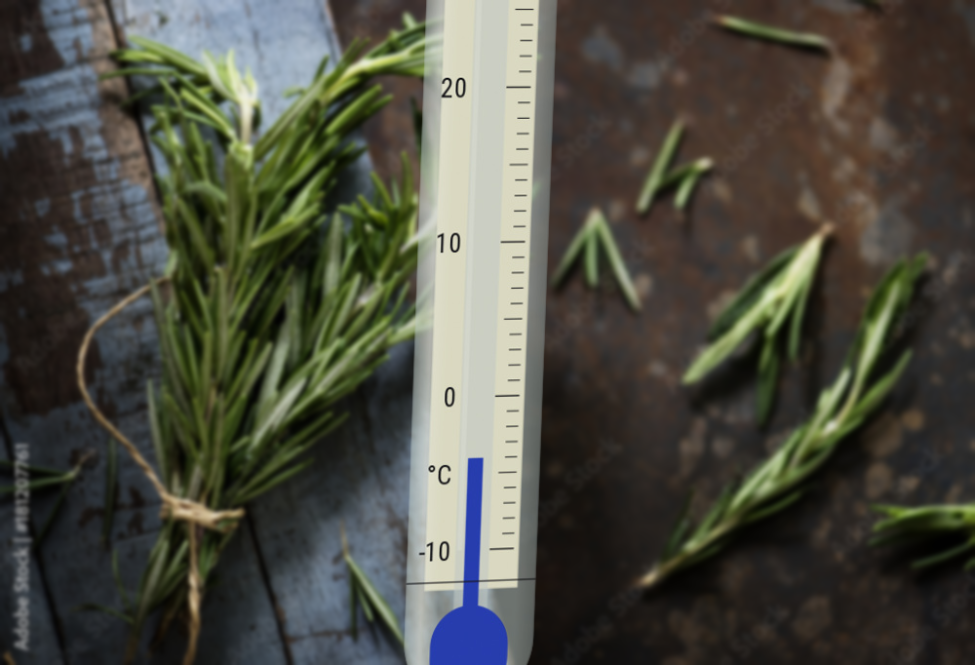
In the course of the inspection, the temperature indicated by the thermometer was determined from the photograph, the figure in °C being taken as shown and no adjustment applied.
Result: -4 °C
